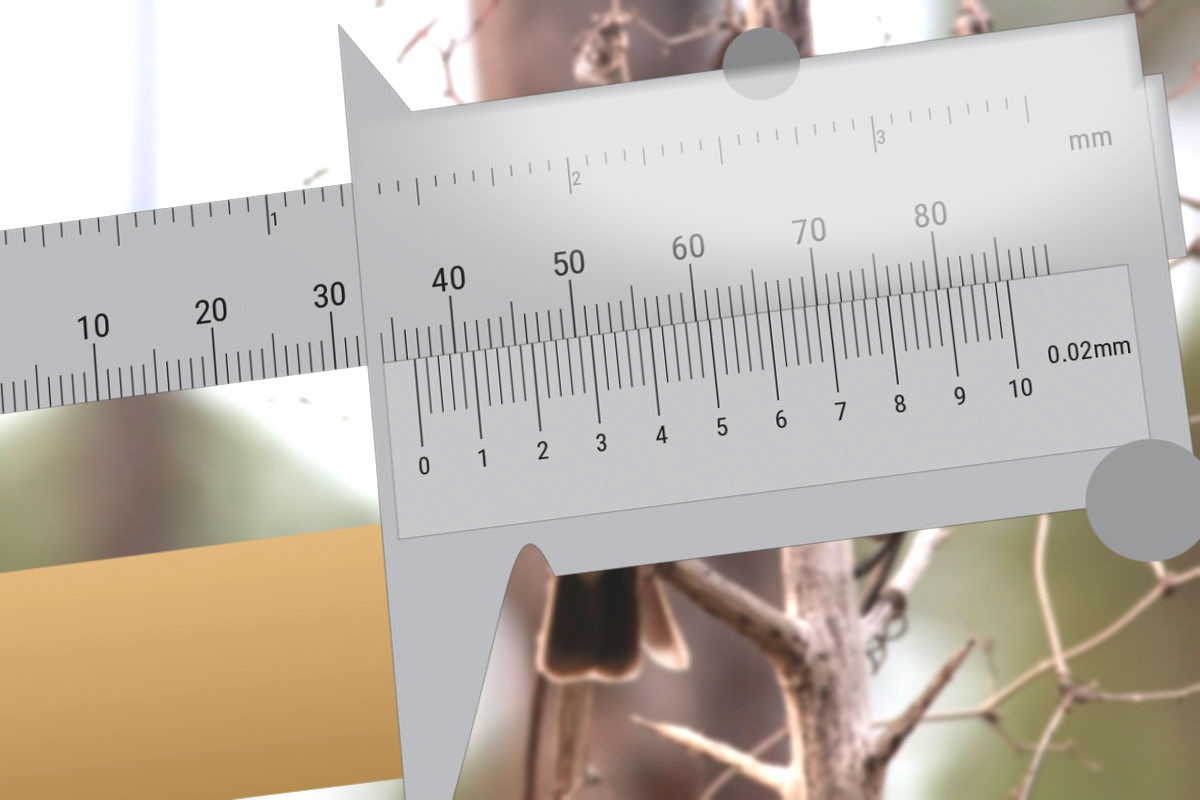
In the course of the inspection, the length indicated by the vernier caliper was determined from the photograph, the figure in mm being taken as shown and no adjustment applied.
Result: 36.6 mm
